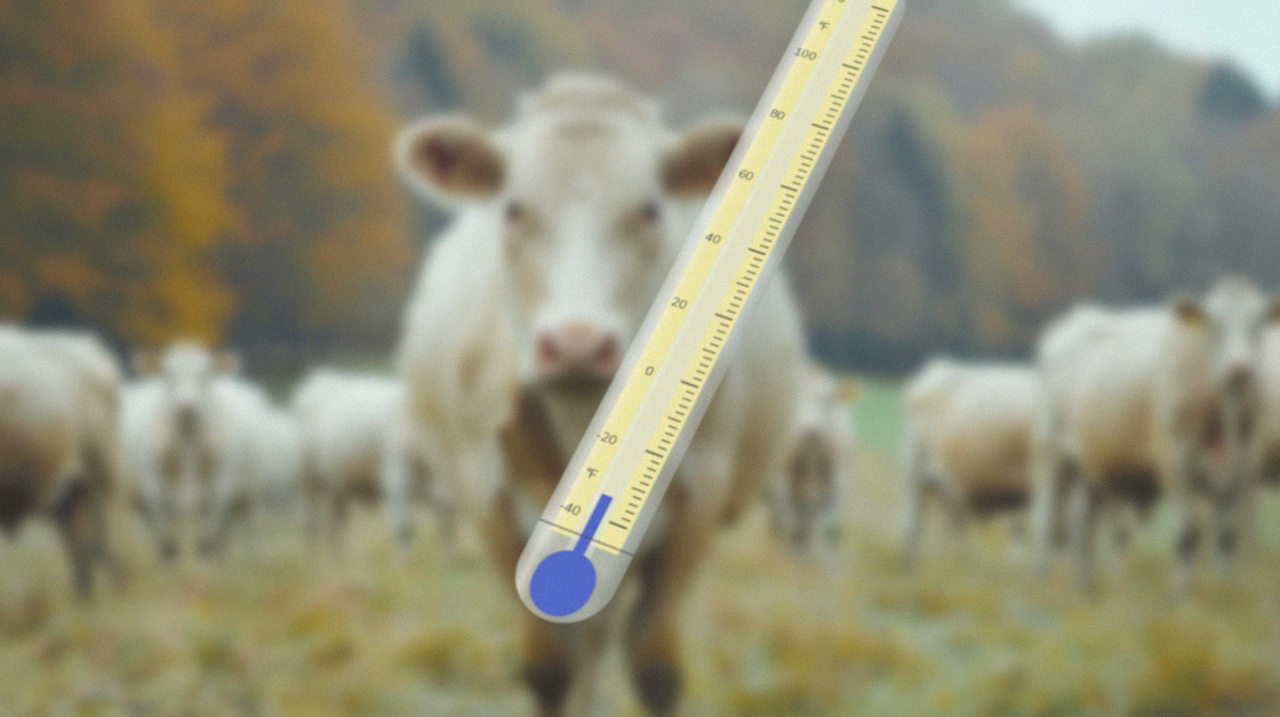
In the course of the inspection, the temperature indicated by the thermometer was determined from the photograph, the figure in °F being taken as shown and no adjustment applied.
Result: -34 °F
